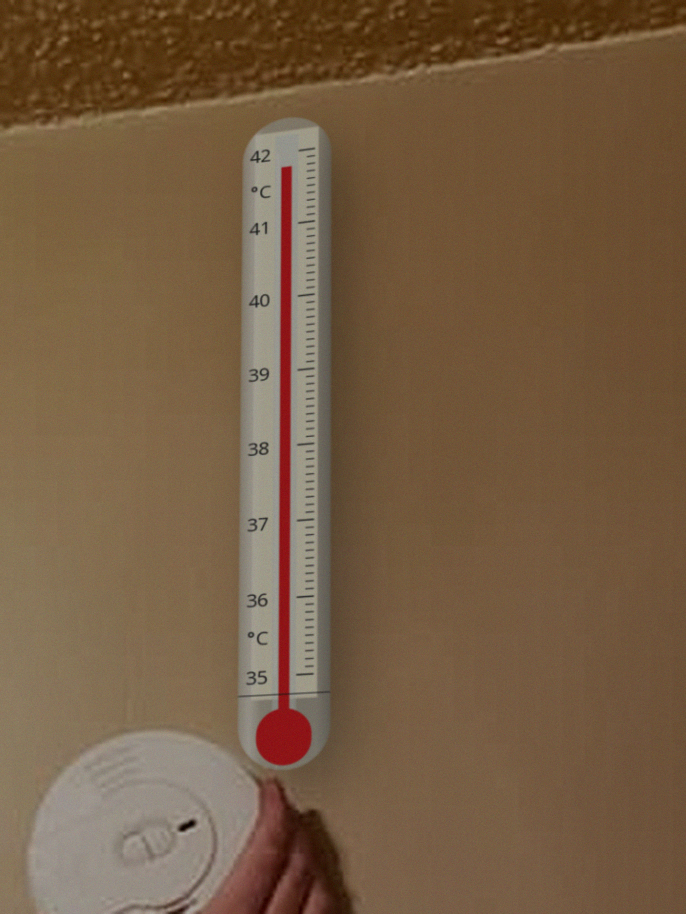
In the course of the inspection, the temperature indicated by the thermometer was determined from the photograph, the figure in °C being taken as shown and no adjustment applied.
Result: 41.8 °C
